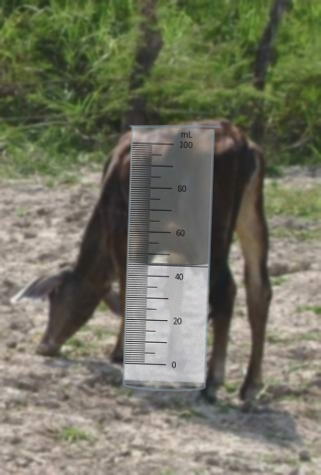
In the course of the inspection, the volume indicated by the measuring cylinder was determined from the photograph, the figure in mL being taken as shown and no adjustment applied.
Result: 45 mL
